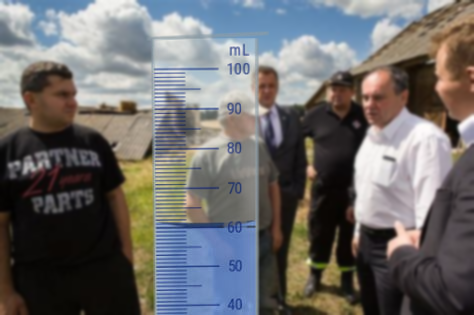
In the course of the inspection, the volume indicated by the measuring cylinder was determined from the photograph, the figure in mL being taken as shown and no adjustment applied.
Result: 60 mL
